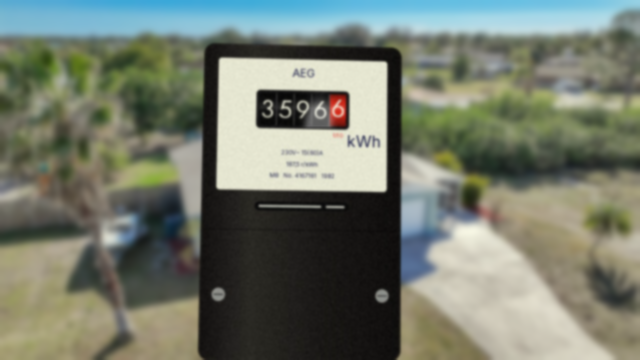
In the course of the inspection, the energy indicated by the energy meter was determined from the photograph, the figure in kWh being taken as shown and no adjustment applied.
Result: 3596.6 kWh
